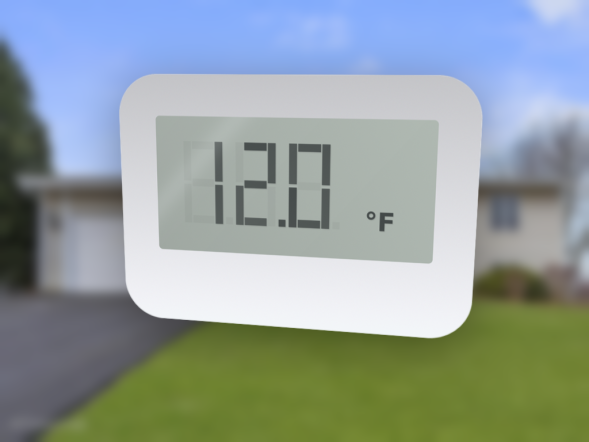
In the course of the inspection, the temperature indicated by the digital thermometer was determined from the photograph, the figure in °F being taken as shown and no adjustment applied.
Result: 12.0 °F
